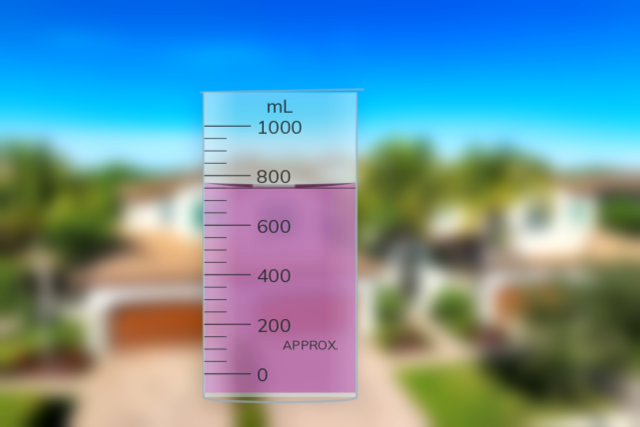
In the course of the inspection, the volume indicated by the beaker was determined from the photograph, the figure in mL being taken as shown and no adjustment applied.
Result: 750 mL
